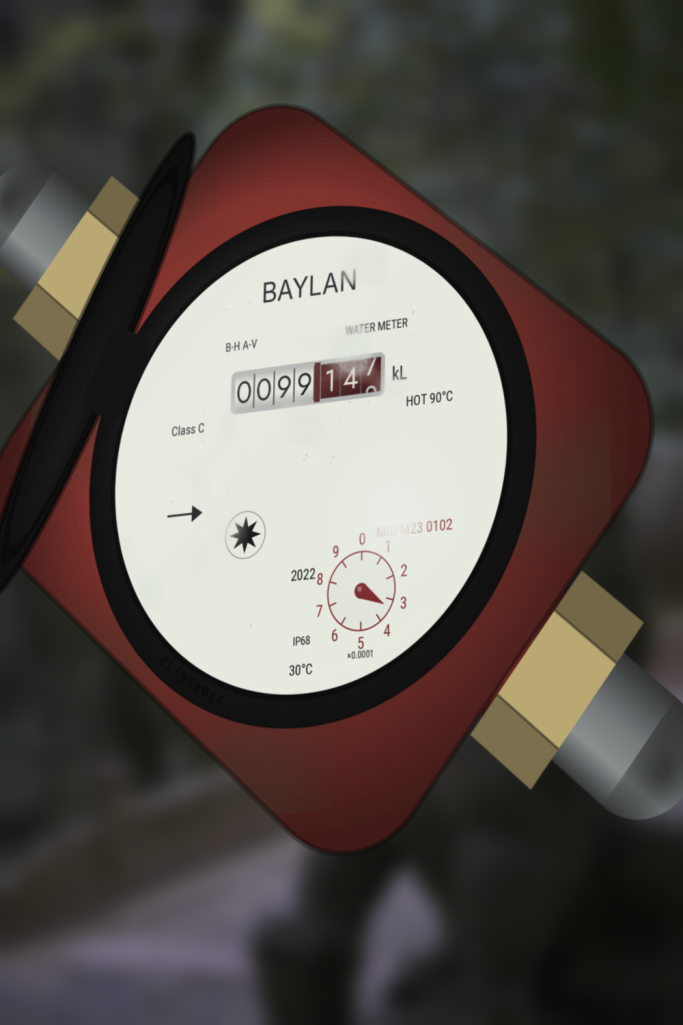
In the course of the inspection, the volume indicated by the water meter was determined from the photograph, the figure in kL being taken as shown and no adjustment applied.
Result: 99.1473 kL
